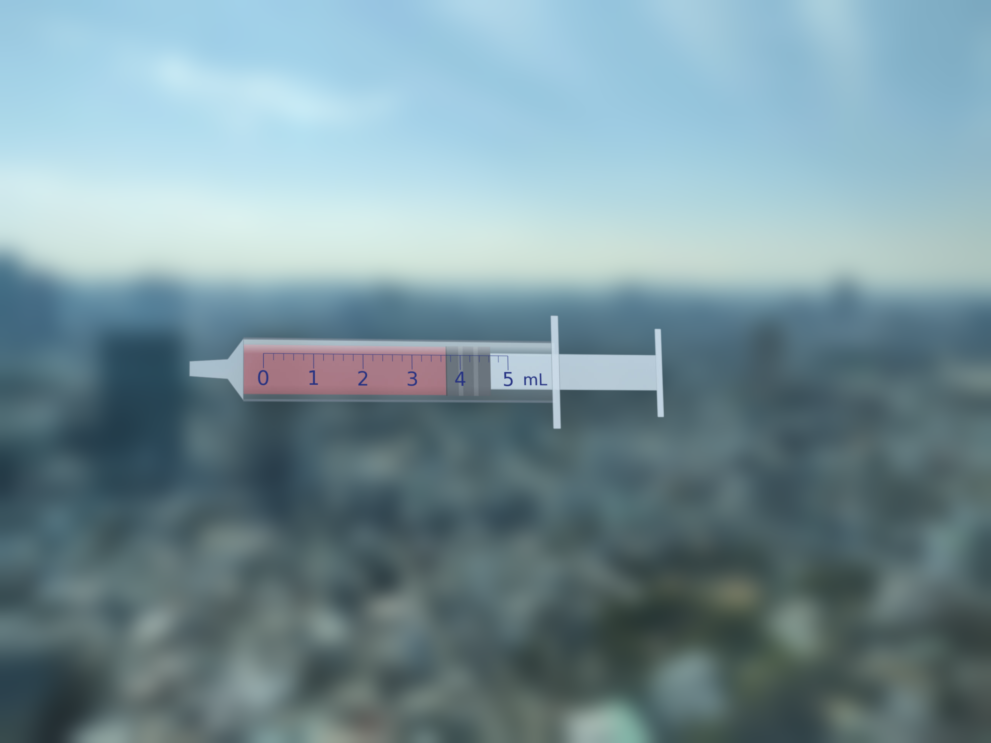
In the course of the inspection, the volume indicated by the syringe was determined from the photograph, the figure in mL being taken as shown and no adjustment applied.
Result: 3.7 mL
